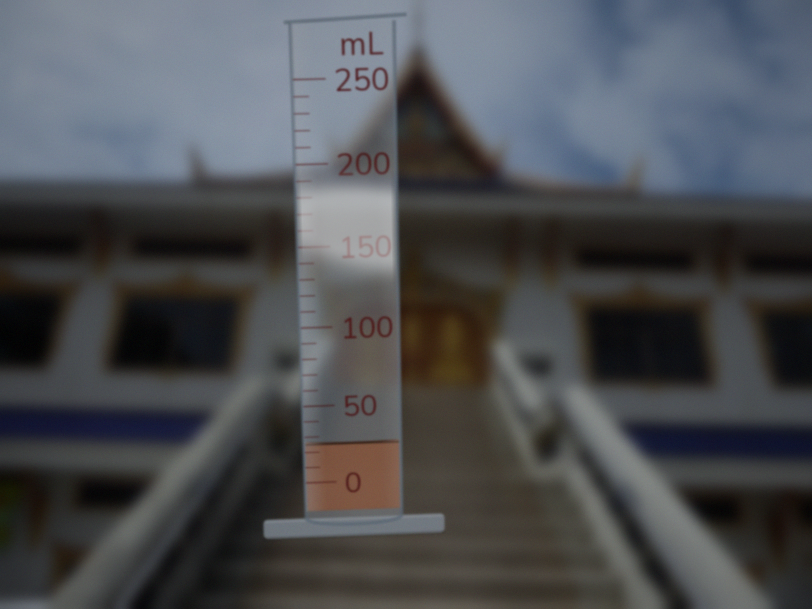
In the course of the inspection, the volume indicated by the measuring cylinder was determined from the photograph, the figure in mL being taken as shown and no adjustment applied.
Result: 25 mL
